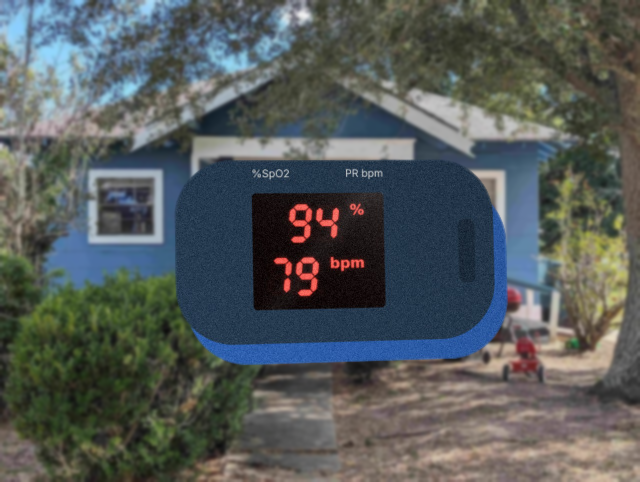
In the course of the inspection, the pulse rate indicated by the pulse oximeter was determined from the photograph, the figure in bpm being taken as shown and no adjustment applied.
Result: 79 bpm
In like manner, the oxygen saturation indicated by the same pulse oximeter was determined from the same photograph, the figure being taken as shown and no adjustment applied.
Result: 94 %
